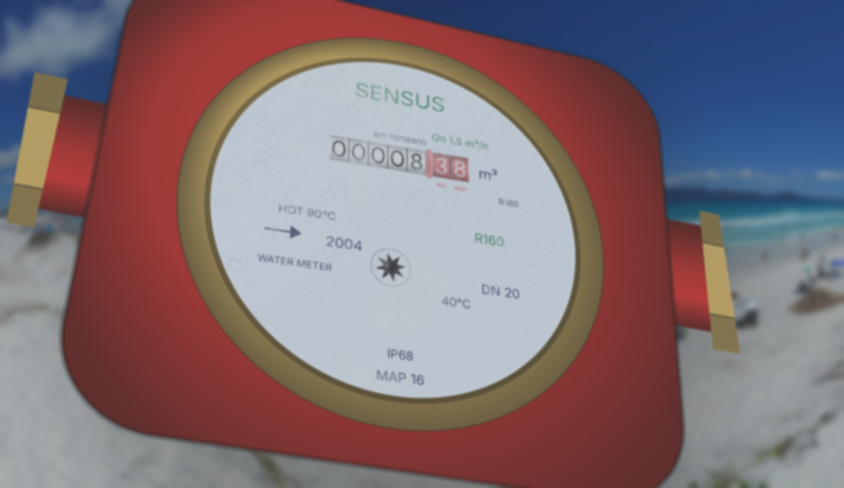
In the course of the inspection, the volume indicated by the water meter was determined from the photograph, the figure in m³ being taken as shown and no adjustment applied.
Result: 8.38 m³
